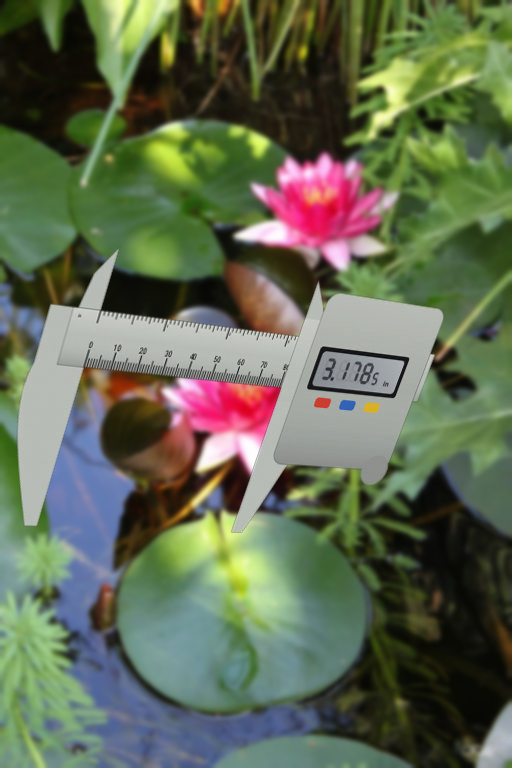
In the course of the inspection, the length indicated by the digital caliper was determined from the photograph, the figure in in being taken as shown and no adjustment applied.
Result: 3.1785 in
